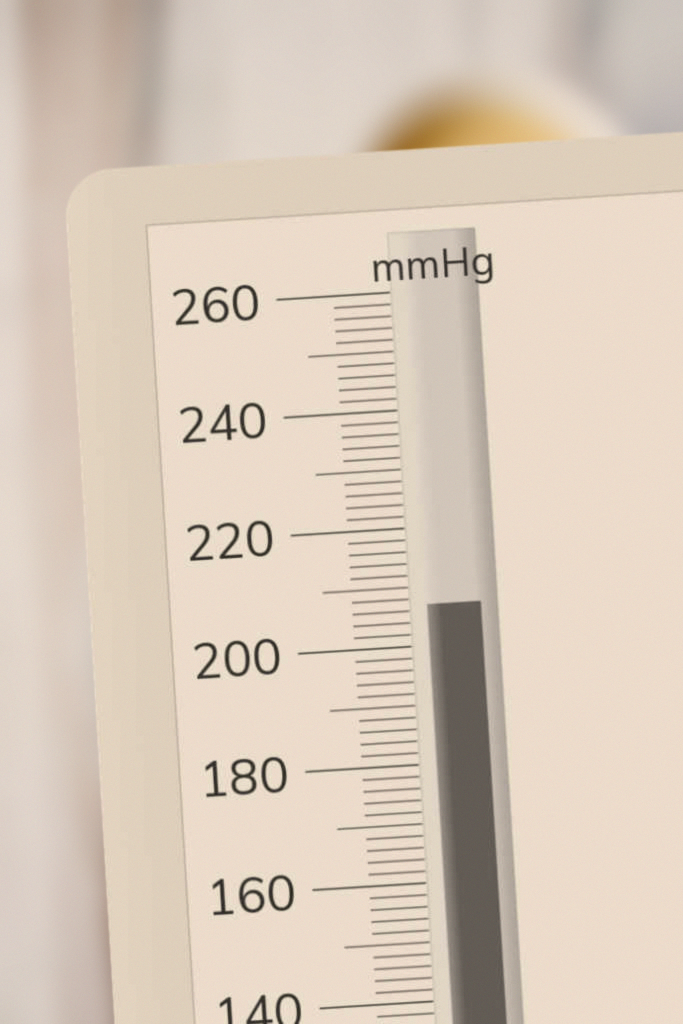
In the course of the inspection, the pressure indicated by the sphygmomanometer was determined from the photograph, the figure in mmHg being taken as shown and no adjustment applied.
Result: 207 mmHg
